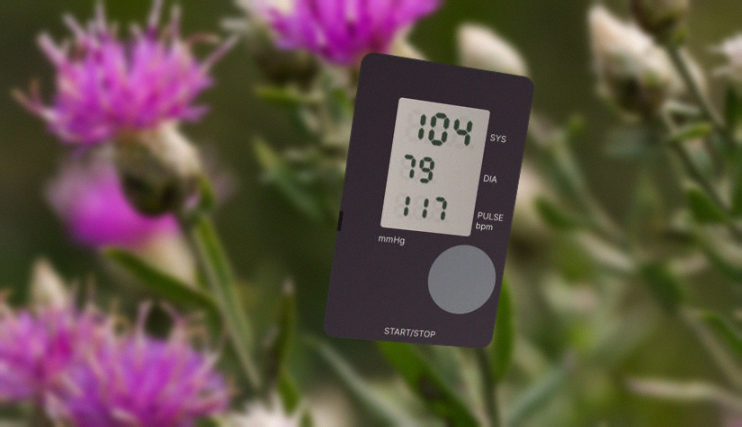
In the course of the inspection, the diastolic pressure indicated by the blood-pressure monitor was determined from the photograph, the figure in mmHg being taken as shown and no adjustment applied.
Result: 79 mmHg
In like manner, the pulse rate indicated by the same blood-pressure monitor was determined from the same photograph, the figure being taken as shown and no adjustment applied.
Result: 117 bpm
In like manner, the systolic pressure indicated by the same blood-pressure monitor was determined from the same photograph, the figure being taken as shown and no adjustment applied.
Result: 104 mmHg
